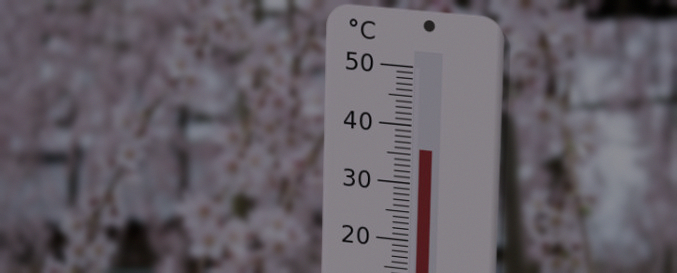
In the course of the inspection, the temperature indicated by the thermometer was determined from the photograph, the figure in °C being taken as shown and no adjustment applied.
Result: 36 °C
